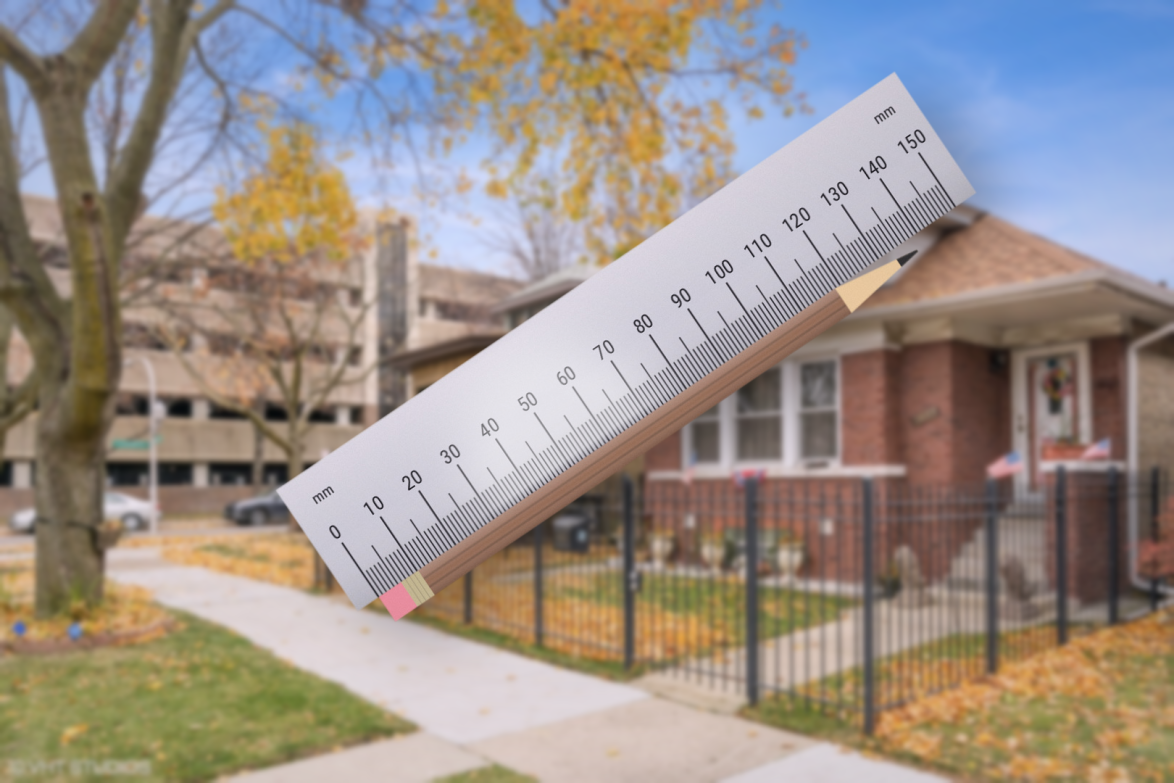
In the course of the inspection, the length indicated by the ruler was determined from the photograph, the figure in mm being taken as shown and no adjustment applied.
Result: 138 mm
